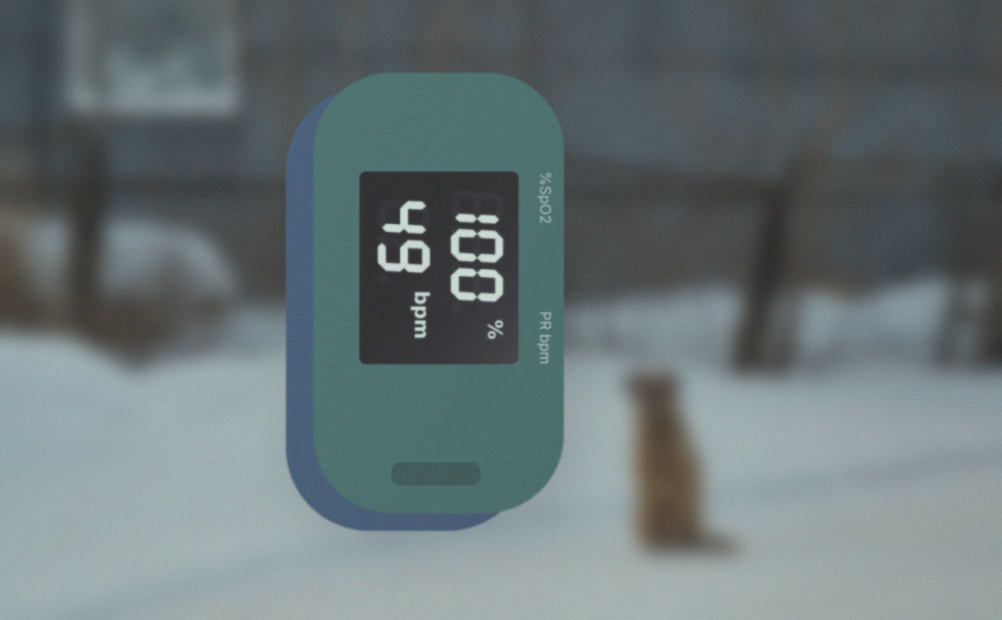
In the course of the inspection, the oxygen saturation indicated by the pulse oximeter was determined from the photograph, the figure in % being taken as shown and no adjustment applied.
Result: 100 %
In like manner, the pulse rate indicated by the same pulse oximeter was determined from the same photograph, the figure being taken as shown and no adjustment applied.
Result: 49 bpm
